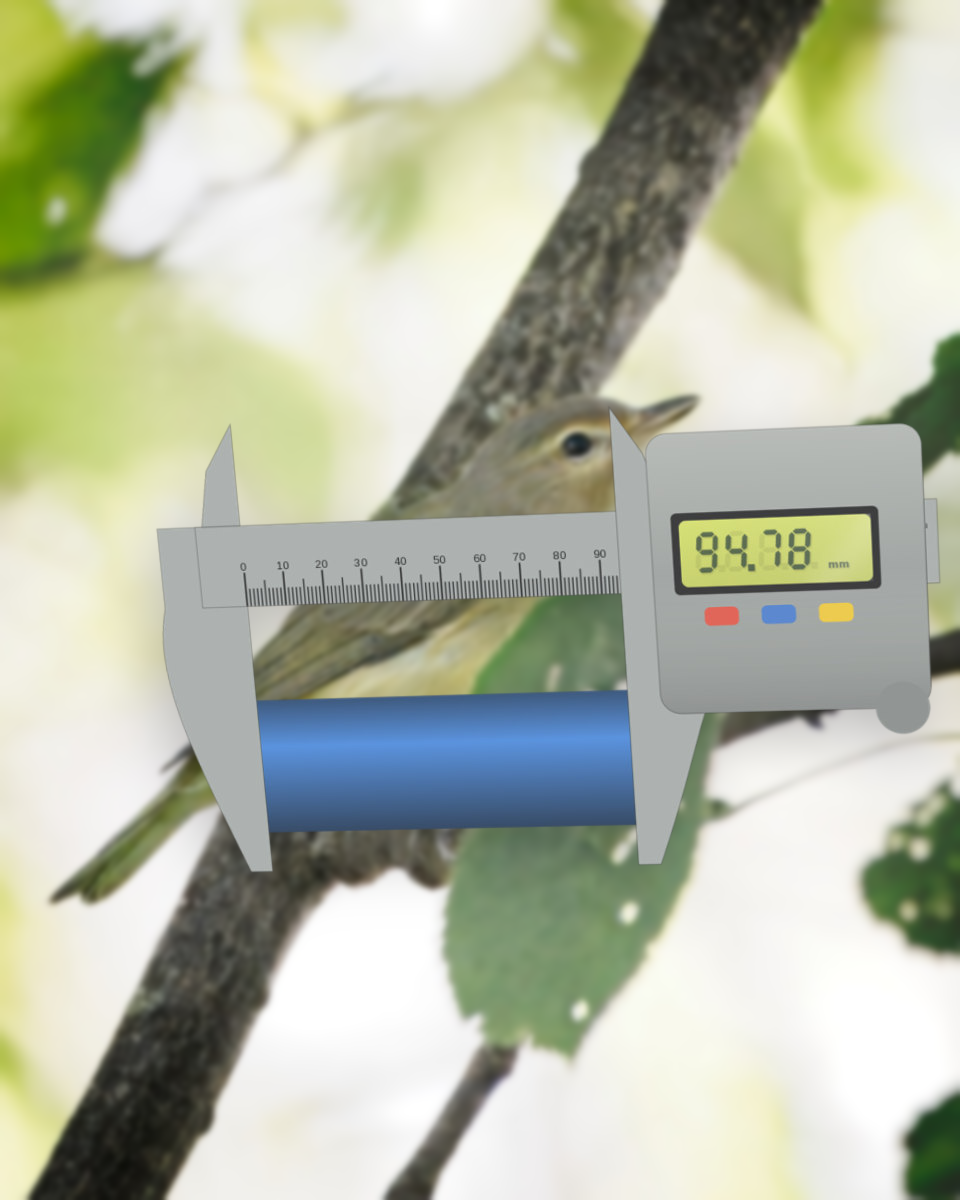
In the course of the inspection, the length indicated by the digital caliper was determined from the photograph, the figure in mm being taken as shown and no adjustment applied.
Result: 94.78 mm
